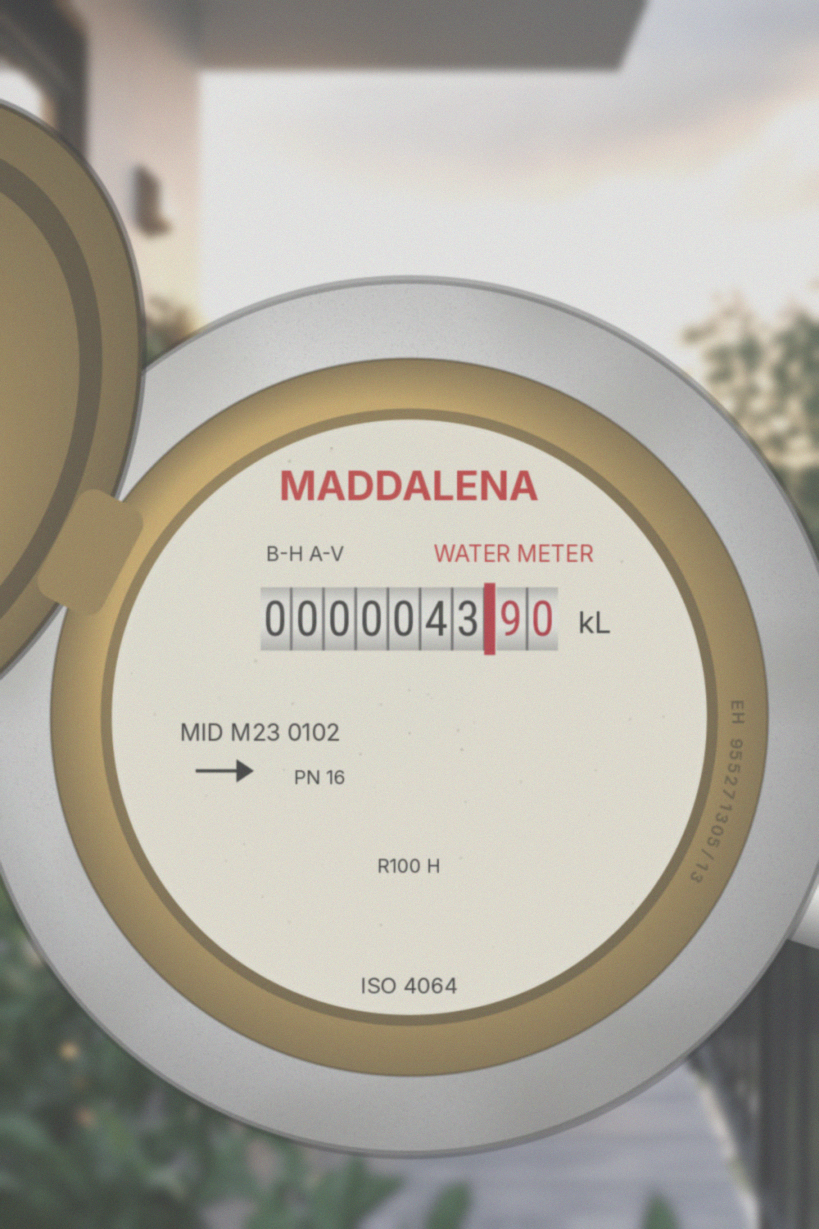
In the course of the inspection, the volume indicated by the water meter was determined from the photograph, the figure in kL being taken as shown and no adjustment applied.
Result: 43.90 kL
